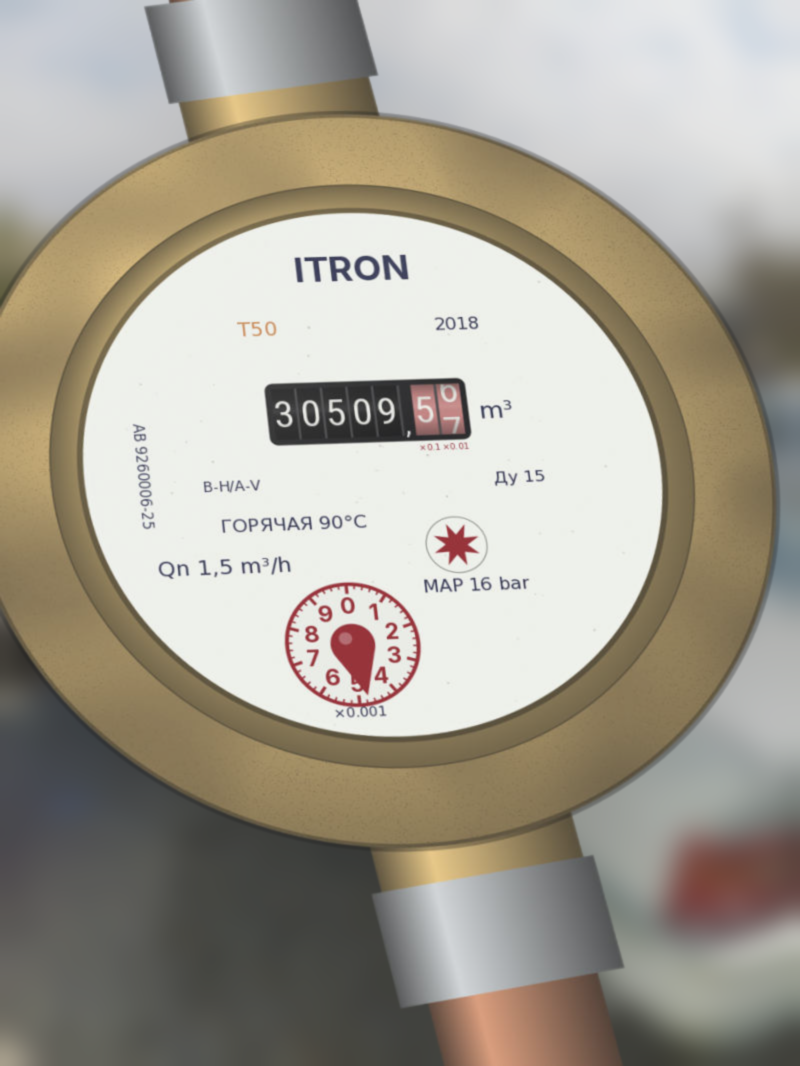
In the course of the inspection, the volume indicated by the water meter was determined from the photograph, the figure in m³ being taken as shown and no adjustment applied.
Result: 30509.564 m³
